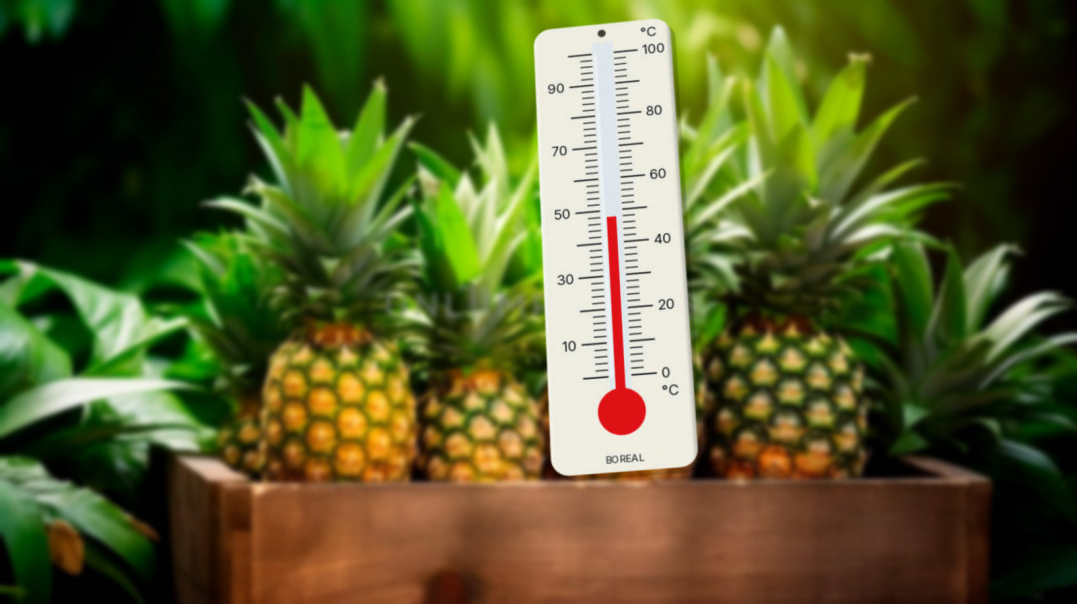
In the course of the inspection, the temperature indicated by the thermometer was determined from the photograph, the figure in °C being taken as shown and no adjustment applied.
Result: 48 °C
